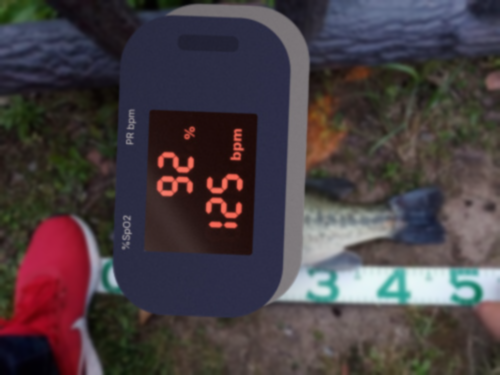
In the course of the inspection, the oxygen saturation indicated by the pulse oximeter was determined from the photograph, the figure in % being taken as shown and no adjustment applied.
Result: 92 %
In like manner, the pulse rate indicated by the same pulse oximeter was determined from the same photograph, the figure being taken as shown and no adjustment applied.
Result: 125 bpm
